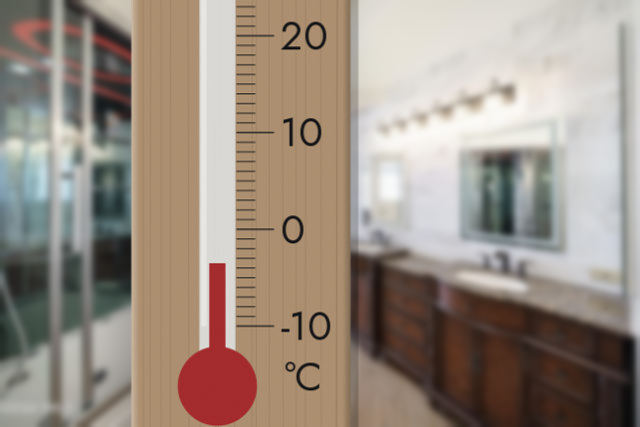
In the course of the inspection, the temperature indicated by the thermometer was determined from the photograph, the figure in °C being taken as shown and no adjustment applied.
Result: -3.5 °C
